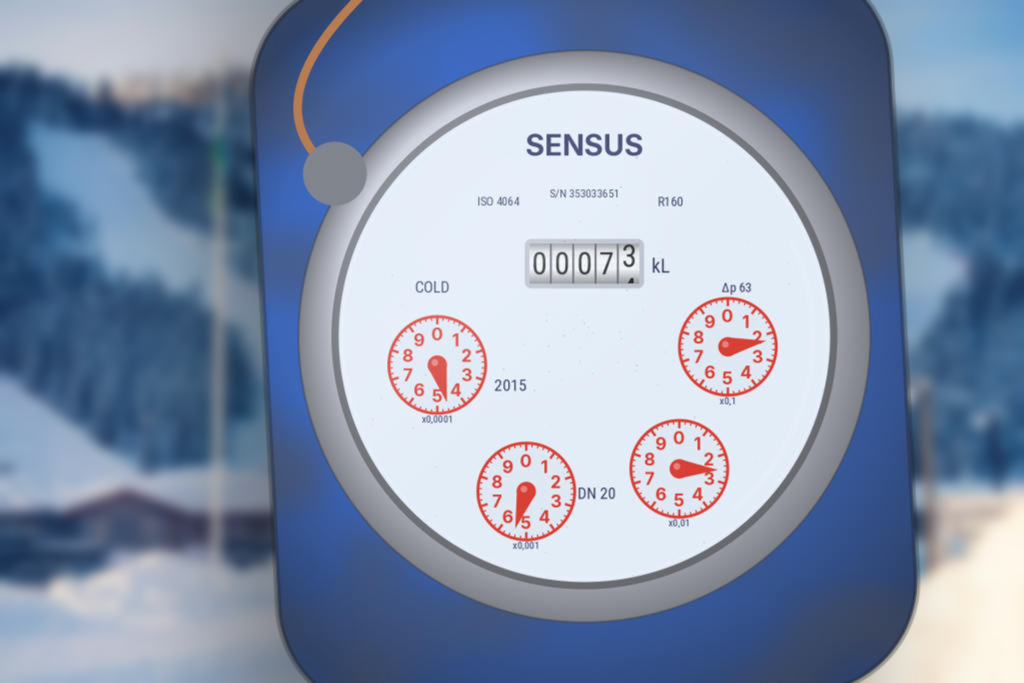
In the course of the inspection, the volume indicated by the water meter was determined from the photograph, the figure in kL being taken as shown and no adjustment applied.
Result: 73.2254 kL
